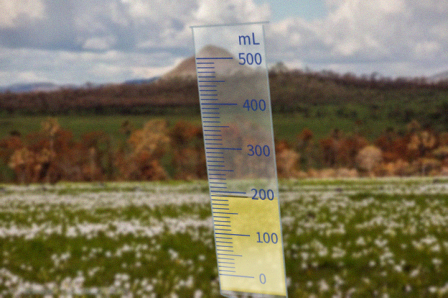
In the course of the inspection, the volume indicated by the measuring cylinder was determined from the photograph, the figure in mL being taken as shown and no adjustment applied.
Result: 190 mL
